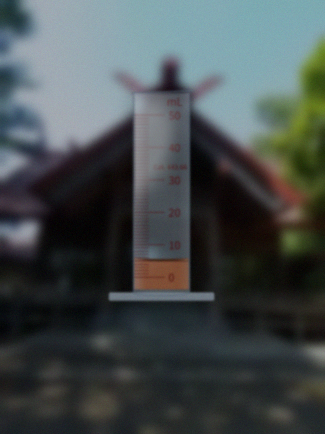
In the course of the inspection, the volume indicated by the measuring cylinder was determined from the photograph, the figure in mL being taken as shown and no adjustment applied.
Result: 5 mL
